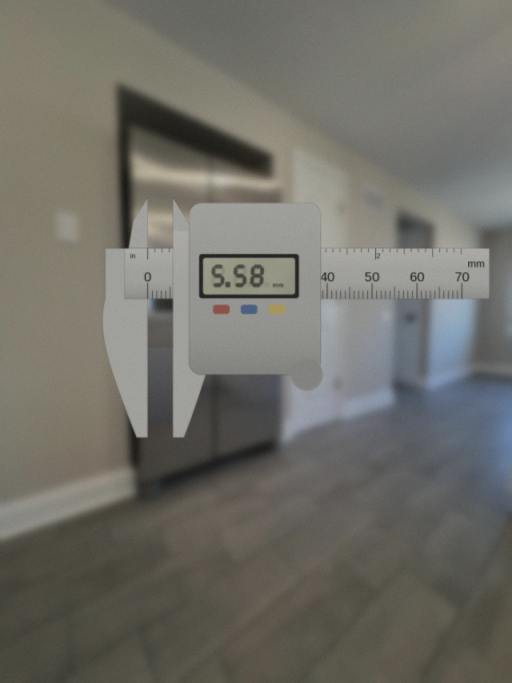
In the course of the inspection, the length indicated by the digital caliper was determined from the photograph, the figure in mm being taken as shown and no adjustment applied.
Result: 5.58 mm
